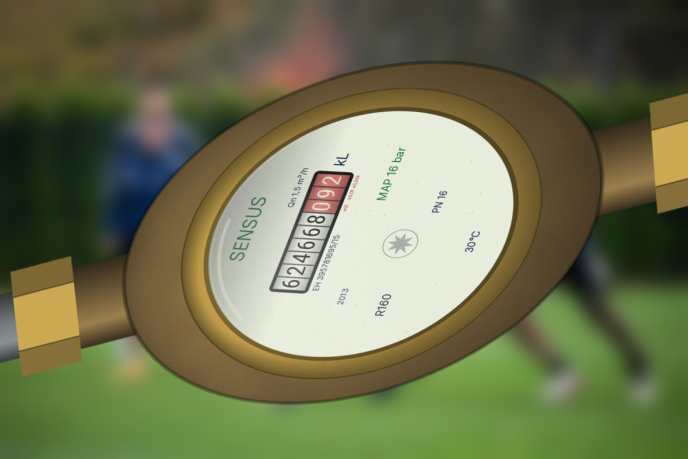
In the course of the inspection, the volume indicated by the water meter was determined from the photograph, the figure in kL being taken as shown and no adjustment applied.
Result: 624668.092 kL
